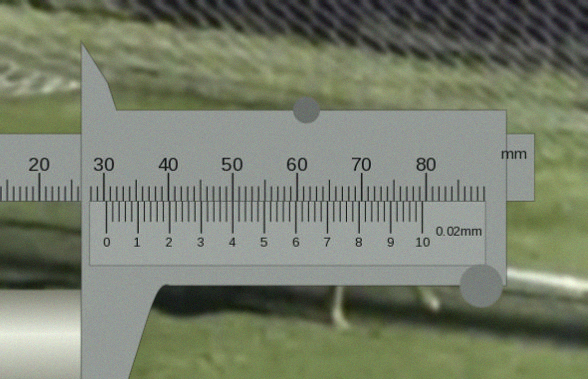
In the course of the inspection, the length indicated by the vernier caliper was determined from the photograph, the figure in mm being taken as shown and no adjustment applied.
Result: 30.4 mm
